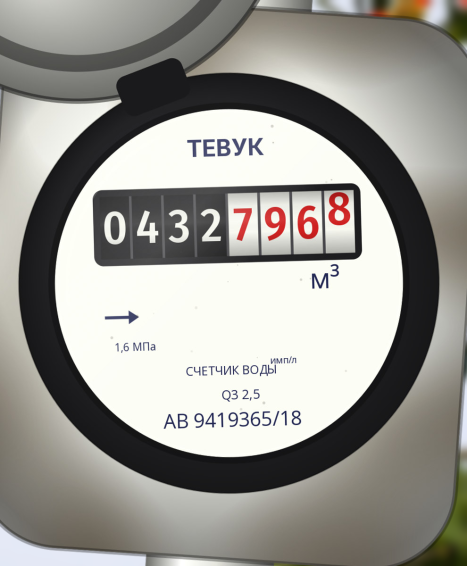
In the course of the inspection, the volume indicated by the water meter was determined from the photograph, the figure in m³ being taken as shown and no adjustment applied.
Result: 432.7968 m³
